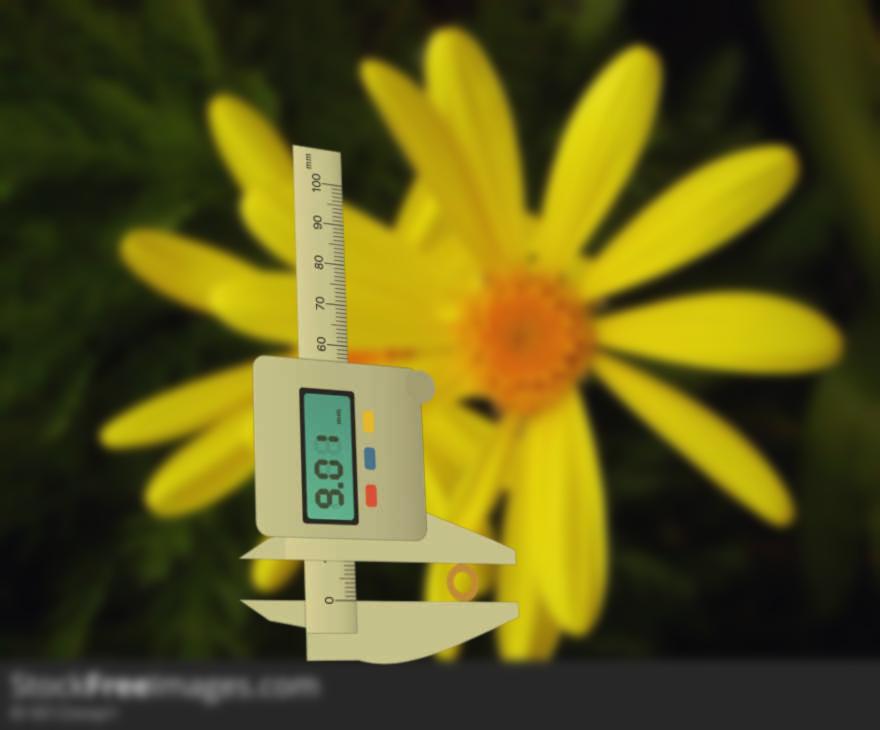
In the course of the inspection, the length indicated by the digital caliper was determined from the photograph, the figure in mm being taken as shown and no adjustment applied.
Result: 9.01 mm
